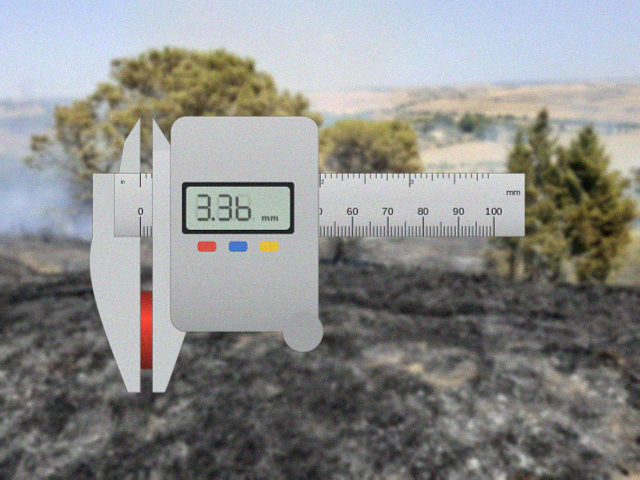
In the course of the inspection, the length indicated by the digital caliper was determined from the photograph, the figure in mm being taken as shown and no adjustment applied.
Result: 3.36 mm
